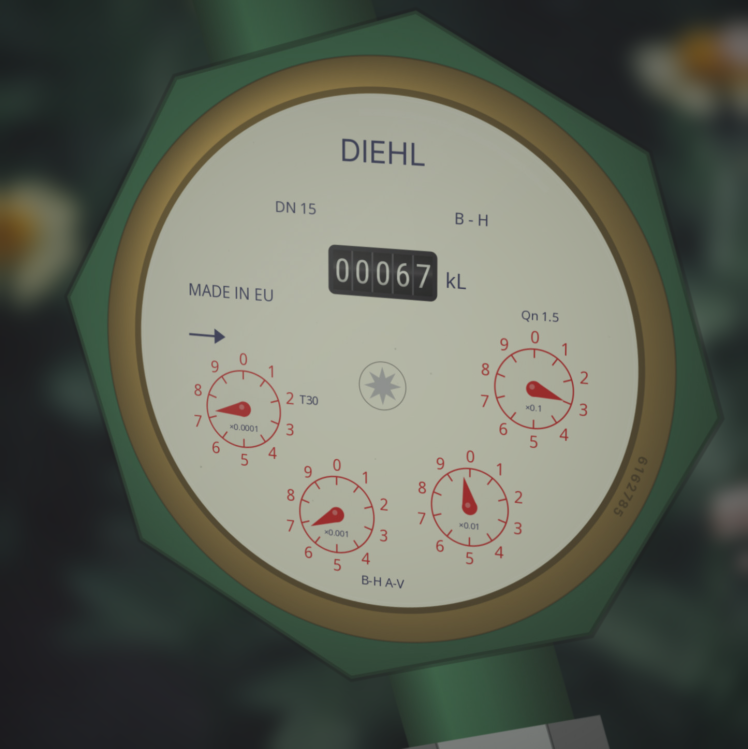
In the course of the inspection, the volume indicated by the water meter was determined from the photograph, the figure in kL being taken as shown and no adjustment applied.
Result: 67.2967 kL
